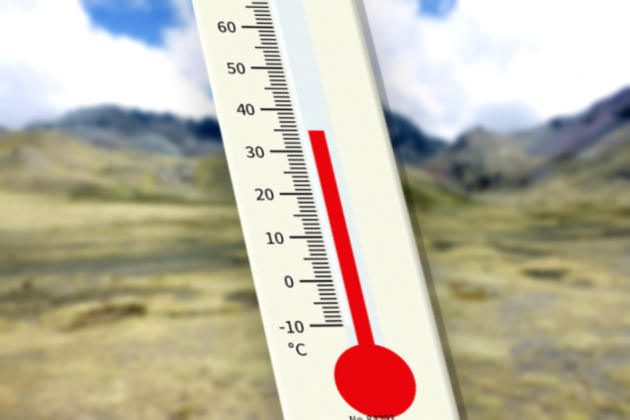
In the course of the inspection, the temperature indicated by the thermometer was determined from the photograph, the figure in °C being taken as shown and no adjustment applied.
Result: 35 °C
